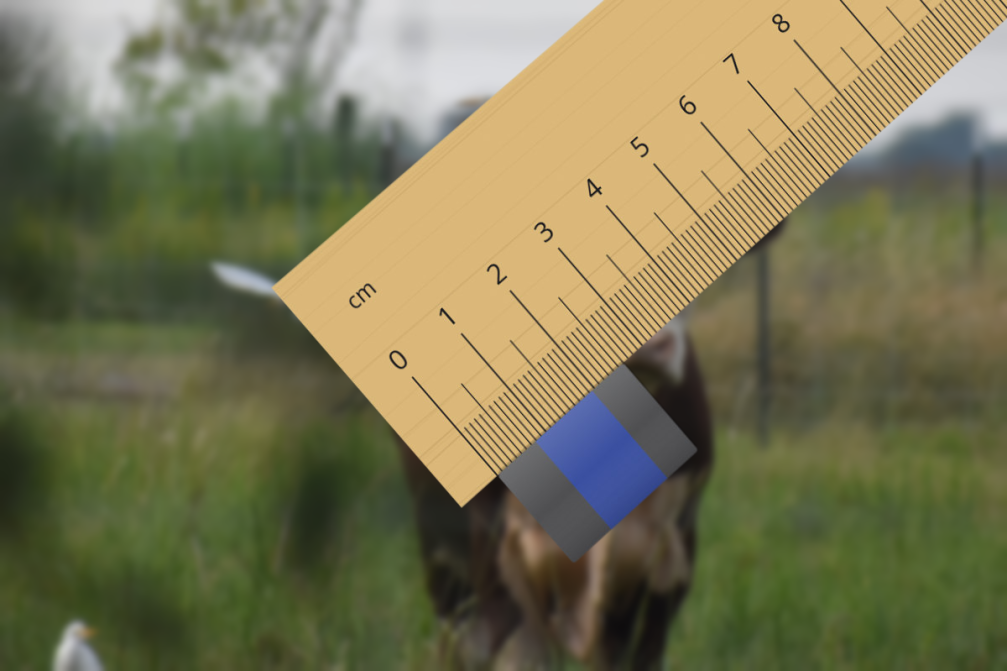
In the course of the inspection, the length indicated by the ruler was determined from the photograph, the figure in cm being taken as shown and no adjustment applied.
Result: 2.6 cm
